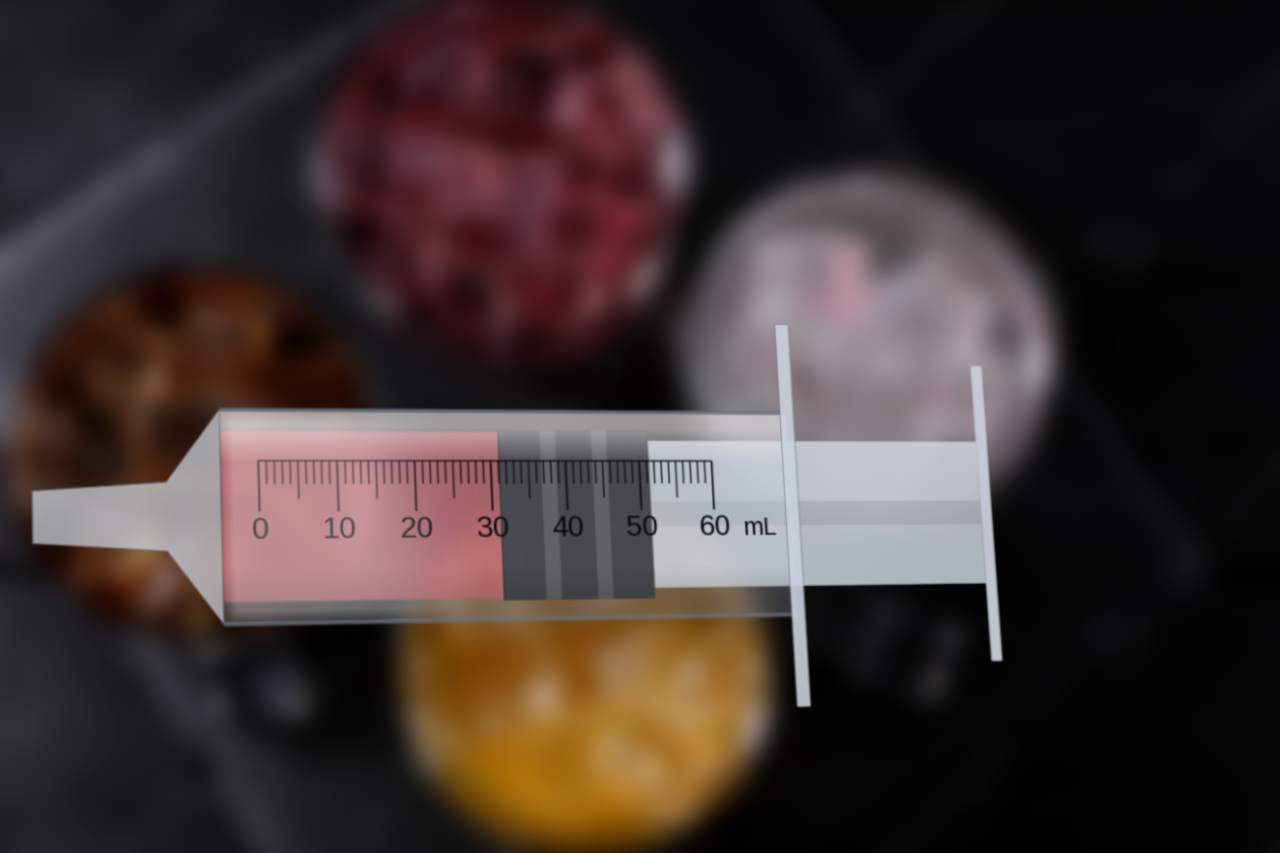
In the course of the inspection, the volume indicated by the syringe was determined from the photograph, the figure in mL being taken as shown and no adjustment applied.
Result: 31 mL
